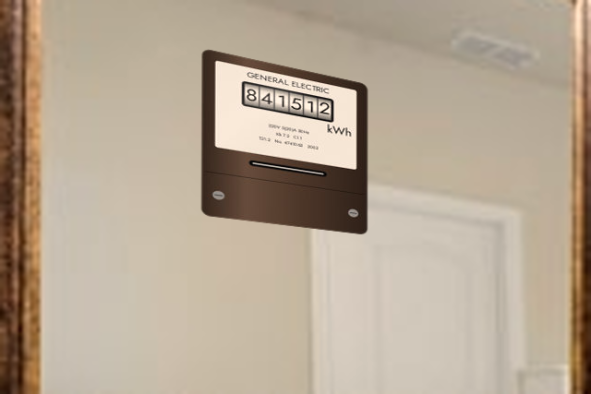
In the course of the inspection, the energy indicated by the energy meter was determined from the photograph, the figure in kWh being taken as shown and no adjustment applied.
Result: 841512 kWh
